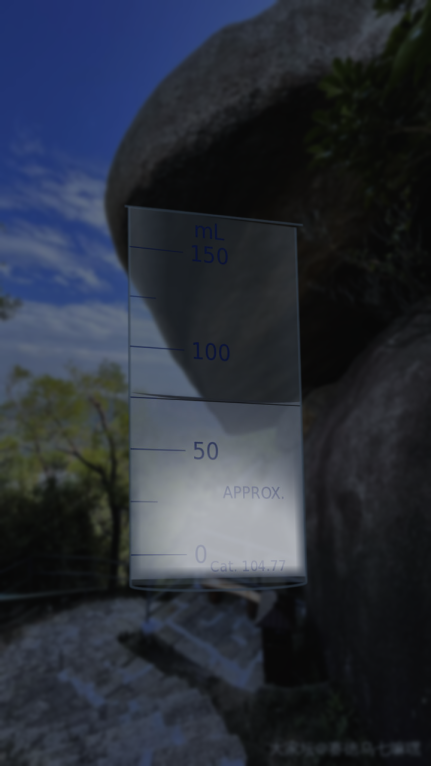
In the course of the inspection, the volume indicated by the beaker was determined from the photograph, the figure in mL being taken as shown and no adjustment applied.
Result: 75 mL
